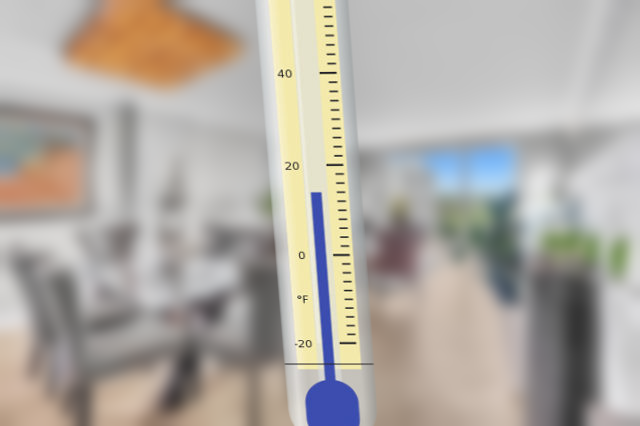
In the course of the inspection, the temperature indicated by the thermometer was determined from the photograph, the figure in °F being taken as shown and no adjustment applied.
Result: 14 °F
